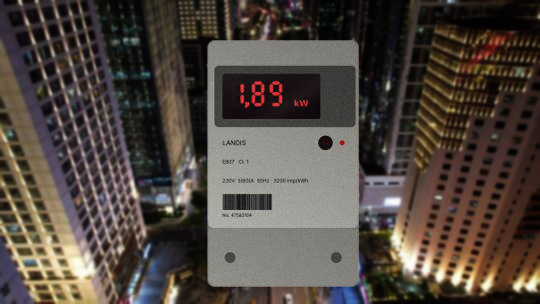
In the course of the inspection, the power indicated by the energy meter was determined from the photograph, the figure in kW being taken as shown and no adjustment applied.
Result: 1.89 kW
